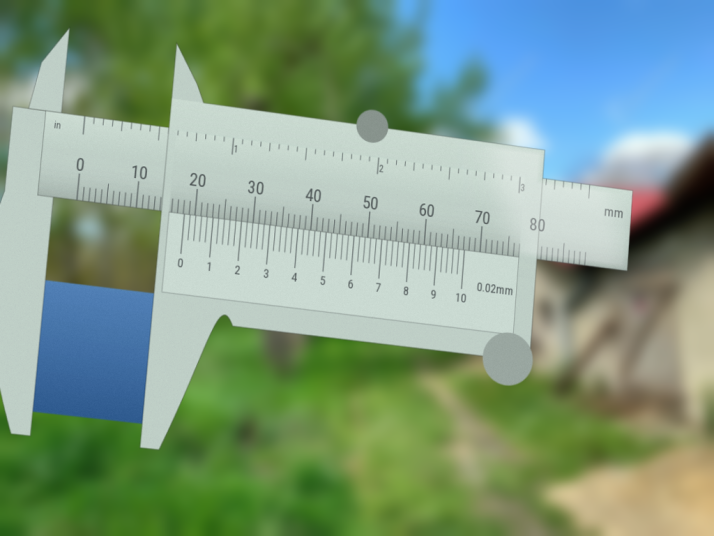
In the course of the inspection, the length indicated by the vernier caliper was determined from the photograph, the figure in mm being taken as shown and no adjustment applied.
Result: 18.2 mm
